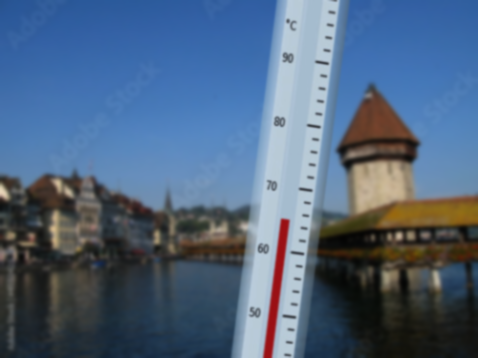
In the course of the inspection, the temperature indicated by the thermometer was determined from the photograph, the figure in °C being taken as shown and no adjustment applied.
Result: 65 °C
